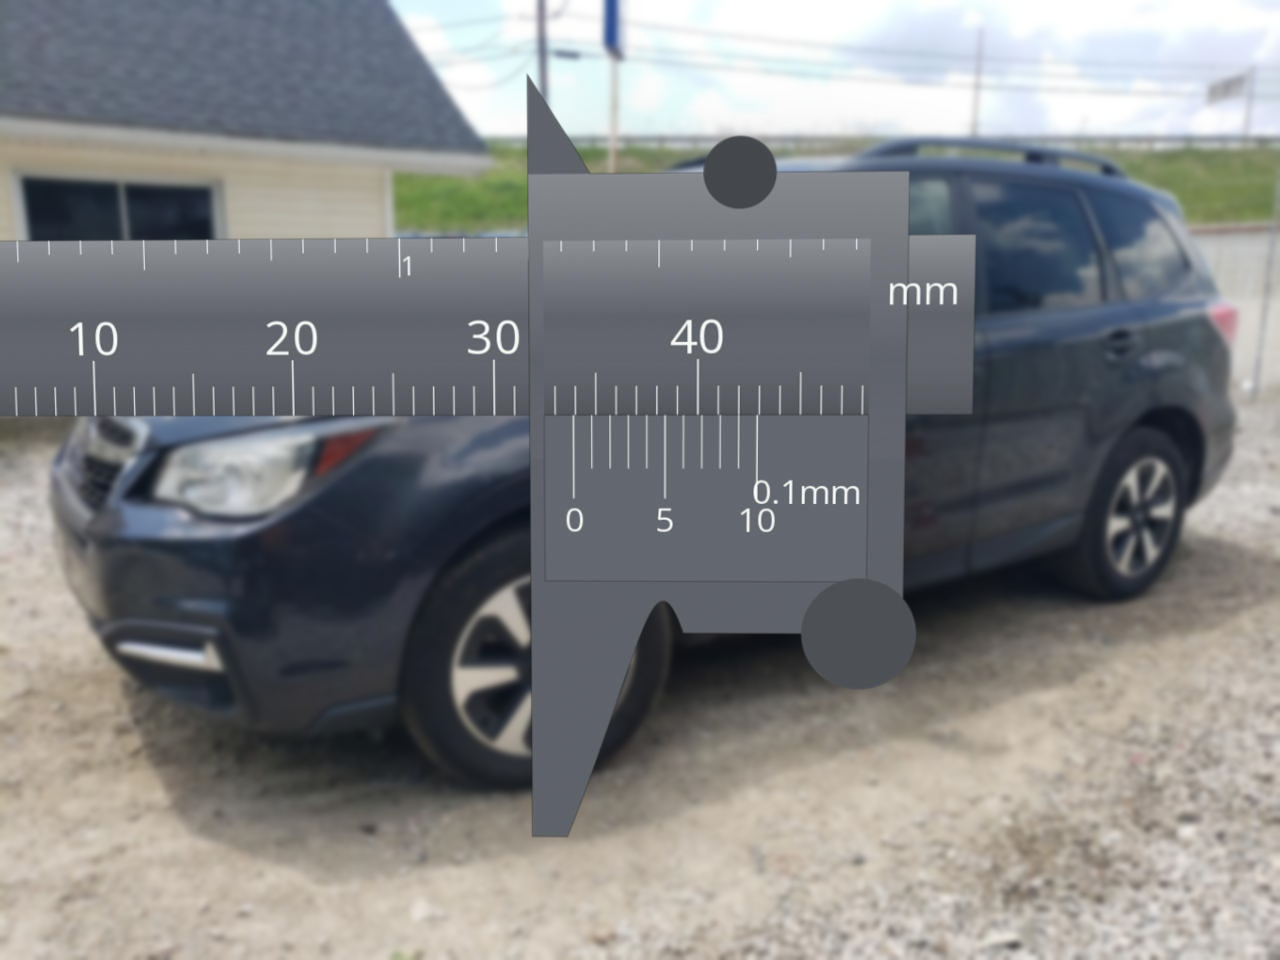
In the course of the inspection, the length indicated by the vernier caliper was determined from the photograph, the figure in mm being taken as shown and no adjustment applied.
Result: 33.9 mm
